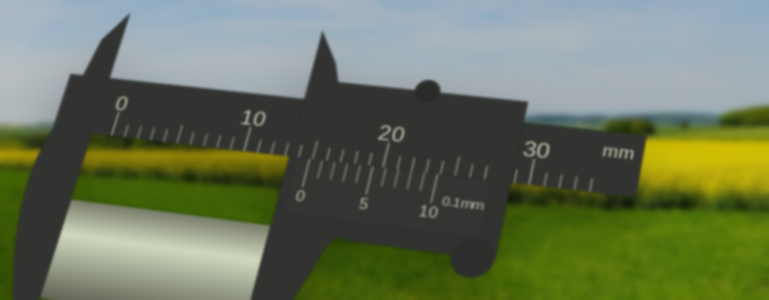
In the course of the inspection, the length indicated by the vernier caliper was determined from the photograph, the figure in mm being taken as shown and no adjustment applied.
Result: 14.8 mm
